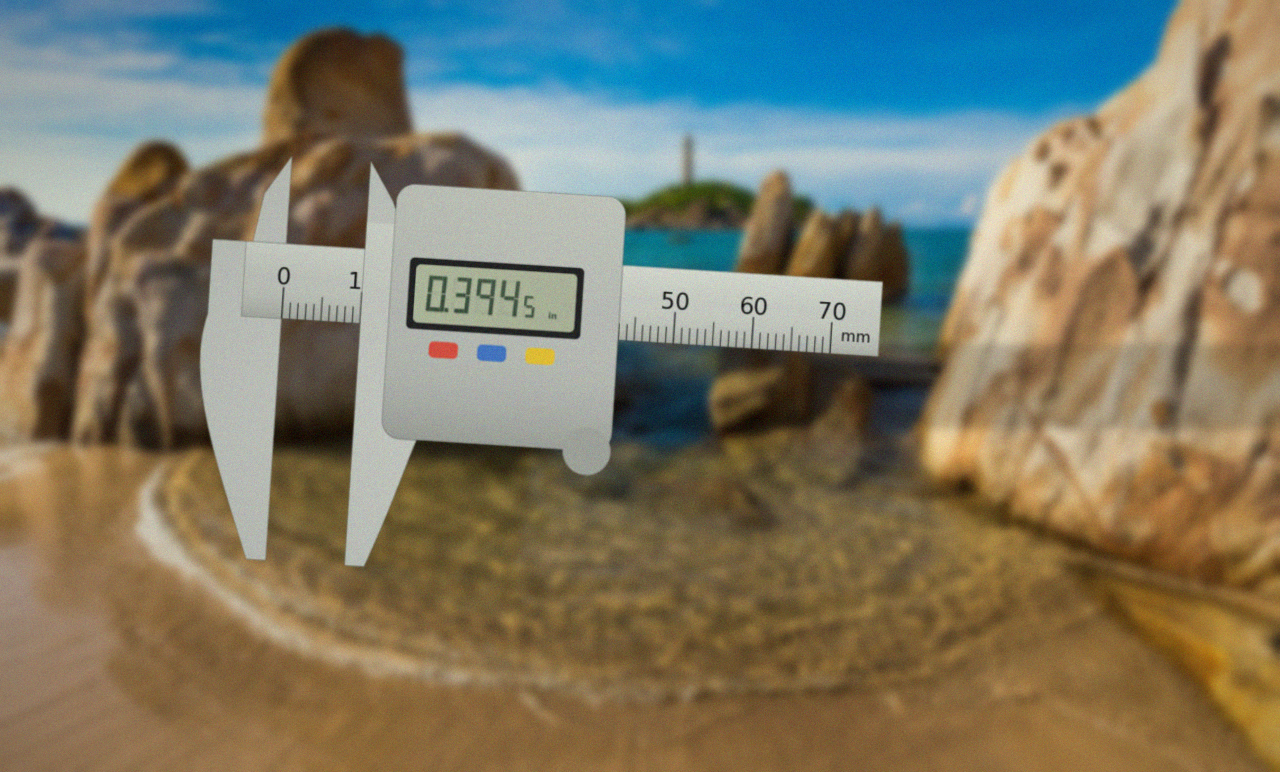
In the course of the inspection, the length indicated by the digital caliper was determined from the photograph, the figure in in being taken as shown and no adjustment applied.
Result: 0.3945 in
